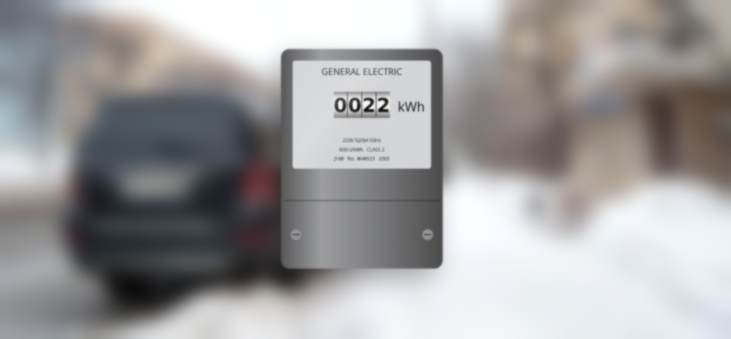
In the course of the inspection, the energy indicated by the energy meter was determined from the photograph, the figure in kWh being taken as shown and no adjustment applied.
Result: 22 kWh
